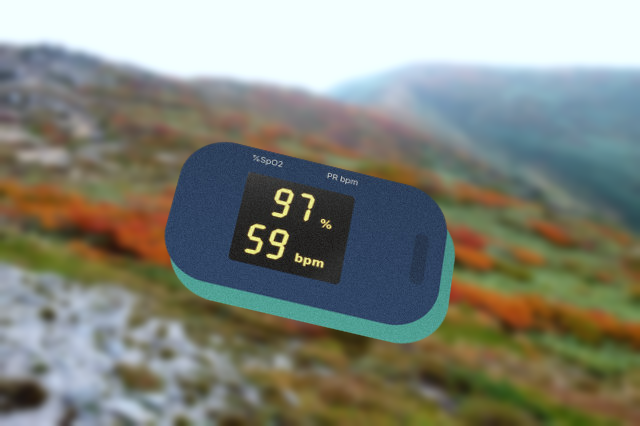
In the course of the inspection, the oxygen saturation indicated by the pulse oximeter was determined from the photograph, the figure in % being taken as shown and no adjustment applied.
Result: 97 %
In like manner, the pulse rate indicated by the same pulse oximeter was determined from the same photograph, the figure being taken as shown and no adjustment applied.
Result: 59 bpm
